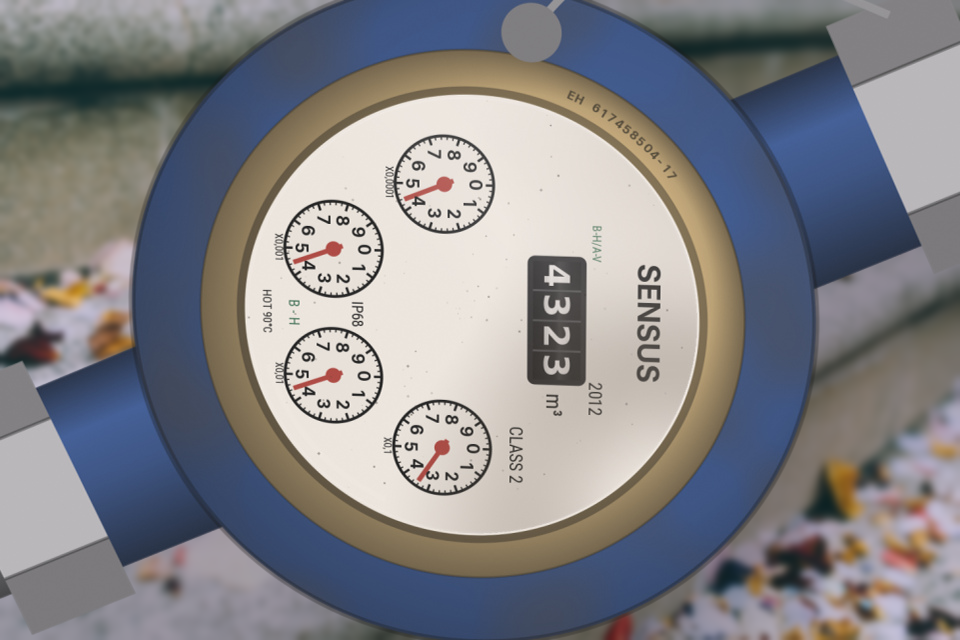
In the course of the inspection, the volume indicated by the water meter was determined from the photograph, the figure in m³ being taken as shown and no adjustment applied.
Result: 4323.3444 m³
